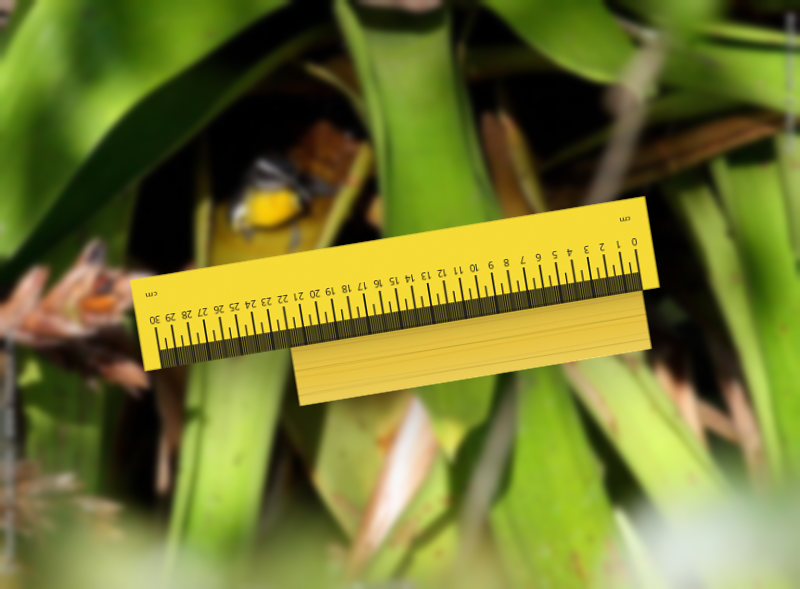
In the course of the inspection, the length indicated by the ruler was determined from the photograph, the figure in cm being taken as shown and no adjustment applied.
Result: 22 cm
